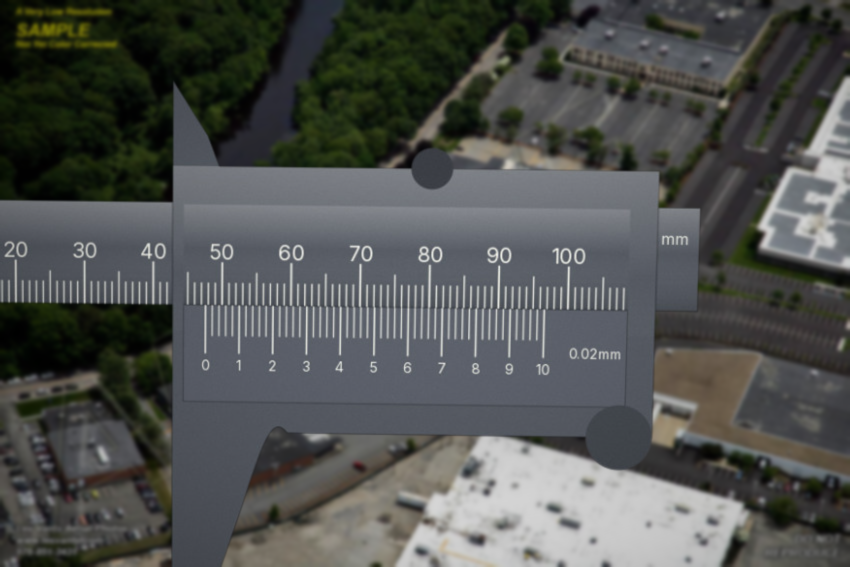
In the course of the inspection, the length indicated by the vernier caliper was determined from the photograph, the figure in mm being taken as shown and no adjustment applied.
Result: 47.6 mm
